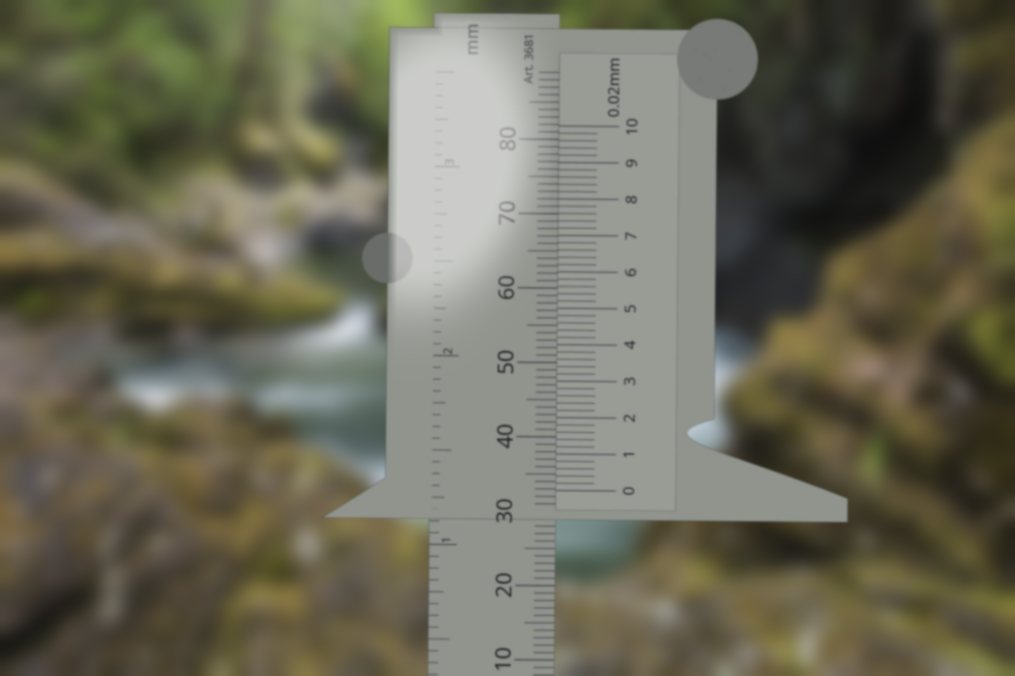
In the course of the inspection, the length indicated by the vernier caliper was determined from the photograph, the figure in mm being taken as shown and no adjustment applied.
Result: 32.8 mm
